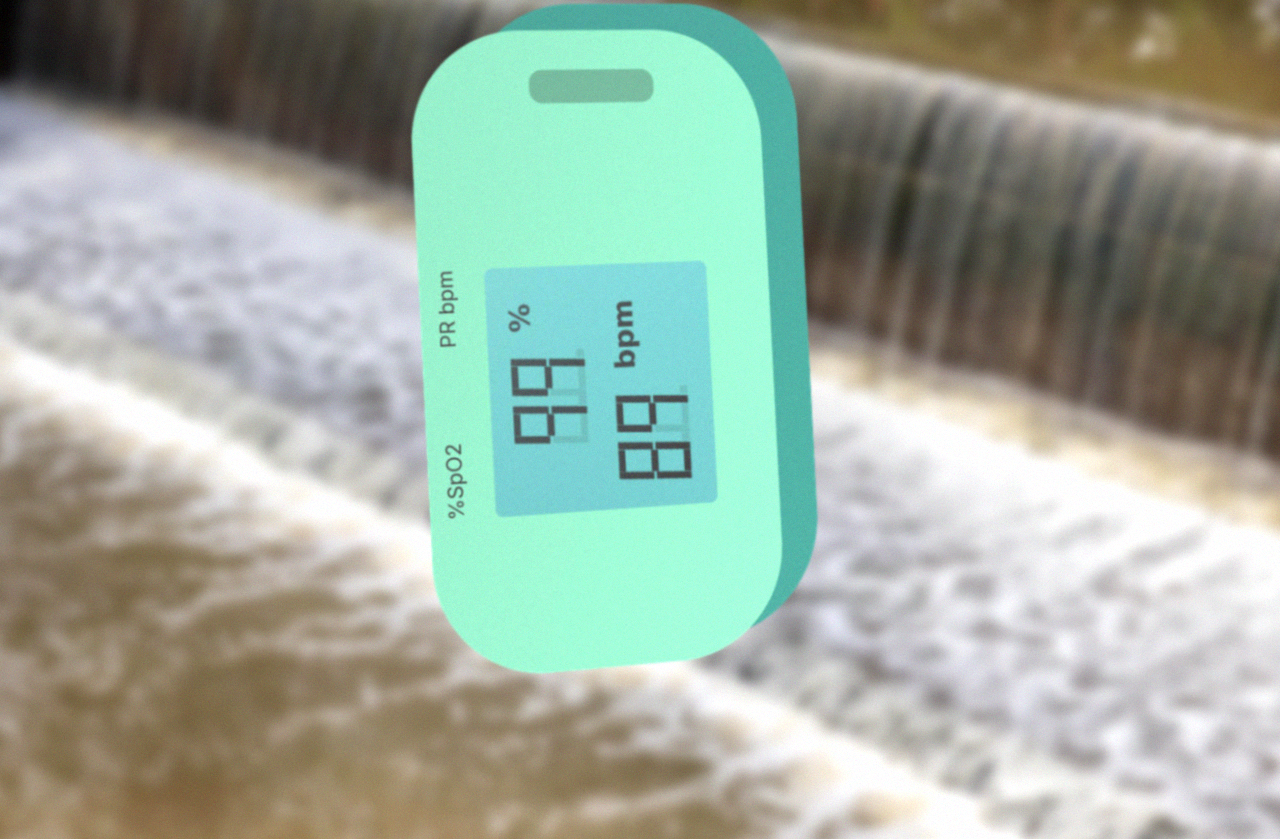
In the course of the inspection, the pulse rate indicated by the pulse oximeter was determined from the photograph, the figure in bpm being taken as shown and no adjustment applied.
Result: 89 bpm
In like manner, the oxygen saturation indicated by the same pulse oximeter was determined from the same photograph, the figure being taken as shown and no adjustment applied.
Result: 99 %
